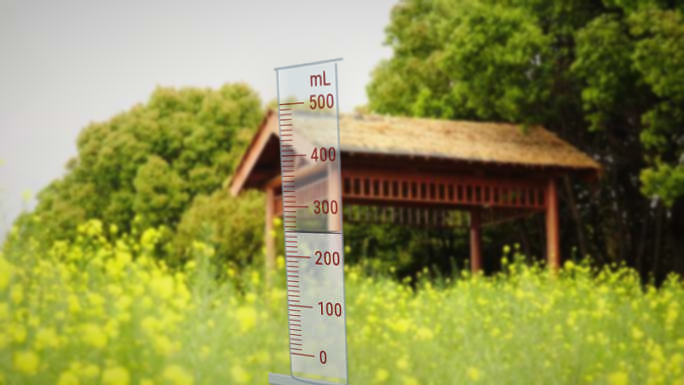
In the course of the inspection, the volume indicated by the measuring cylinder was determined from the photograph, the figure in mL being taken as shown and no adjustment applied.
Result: 250 mL
